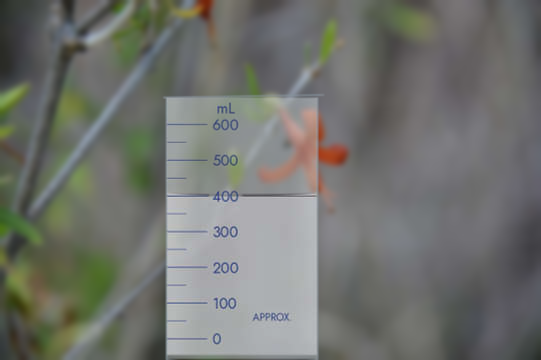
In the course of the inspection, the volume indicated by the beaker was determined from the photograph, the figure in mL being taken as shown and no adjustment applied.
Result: 400 mL
